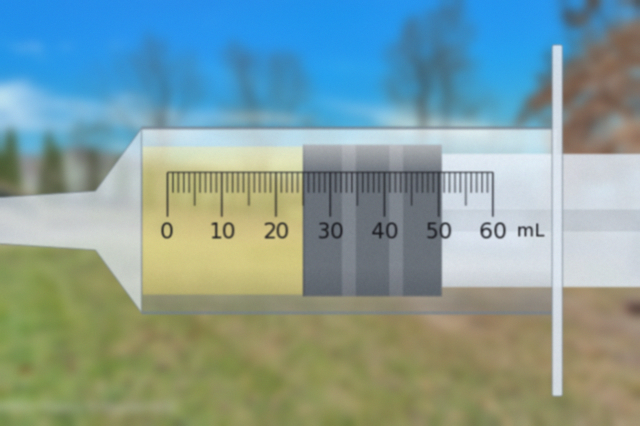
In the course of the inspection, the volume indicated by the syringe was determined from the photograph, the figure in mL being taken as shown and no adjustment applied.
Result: 25 mL
